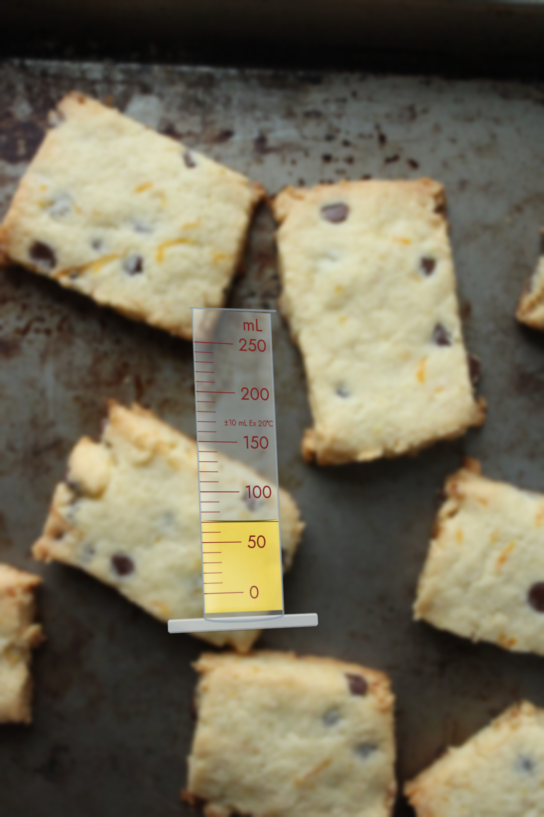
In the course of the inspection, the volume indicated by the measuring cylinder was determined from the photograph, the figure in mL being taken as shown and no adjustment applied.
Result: 70 mL
